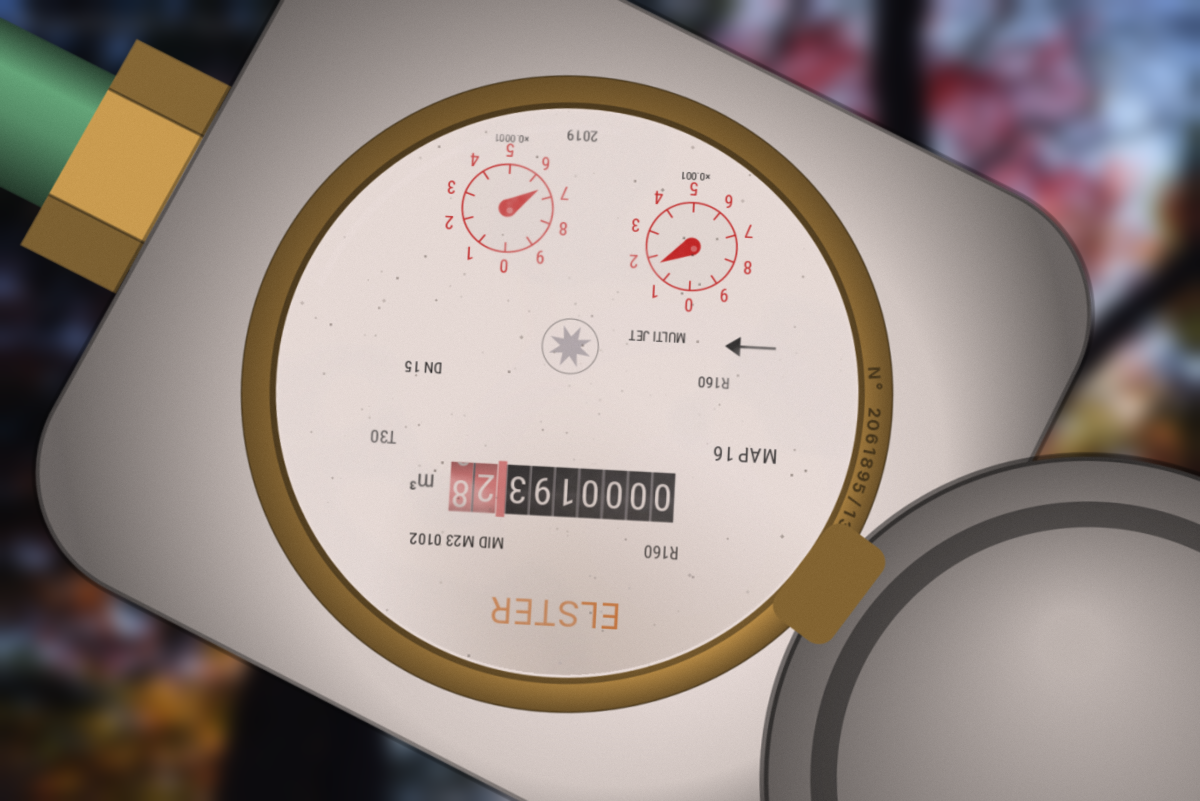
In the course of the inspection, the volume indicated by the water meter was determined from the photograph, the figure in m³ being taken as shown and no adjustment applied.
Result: 193.2816 m³
